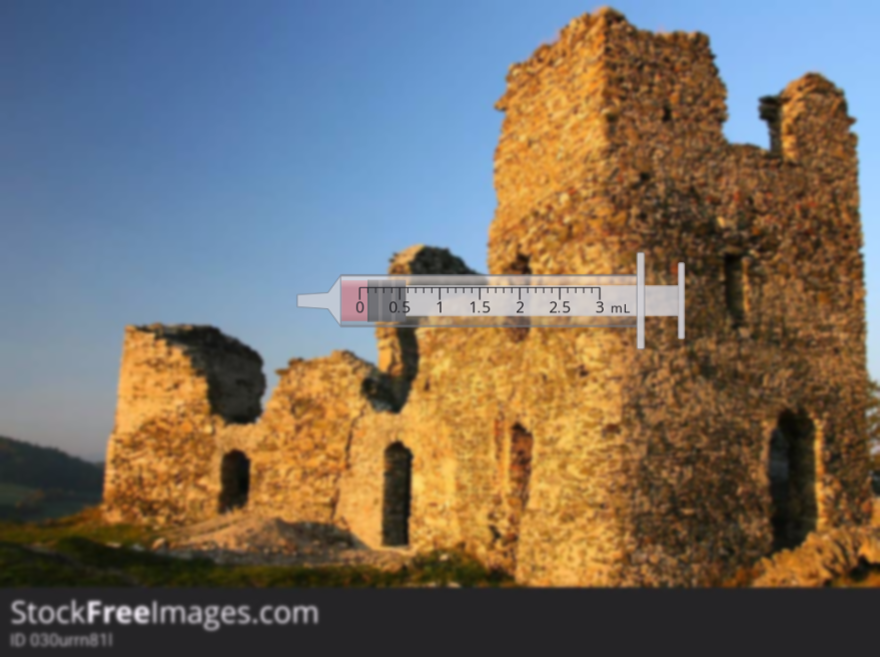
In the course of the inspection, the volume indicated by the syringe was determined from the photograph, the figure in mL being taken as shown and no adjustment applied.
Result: 0.1 mL
